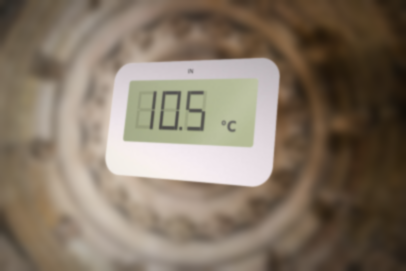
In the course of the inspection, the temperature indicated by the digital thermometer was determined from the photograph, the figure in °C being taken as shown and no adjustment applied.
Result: 10.5 °C
